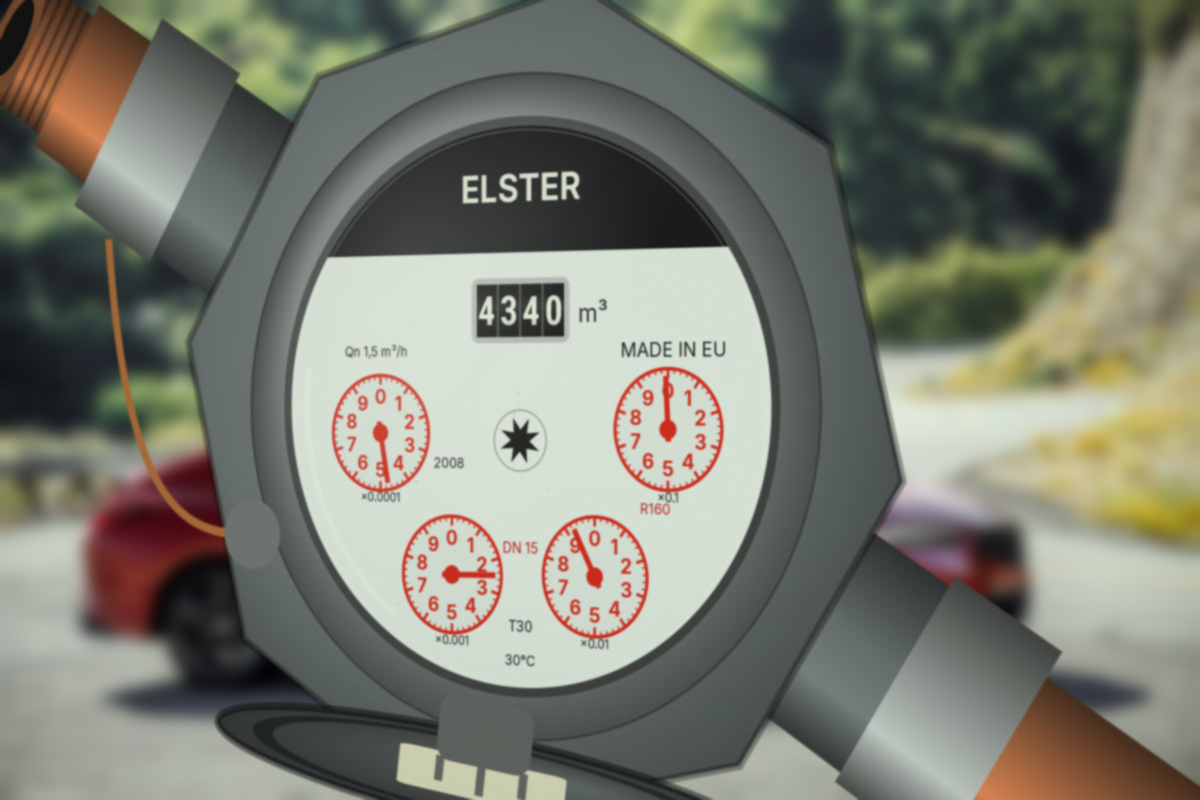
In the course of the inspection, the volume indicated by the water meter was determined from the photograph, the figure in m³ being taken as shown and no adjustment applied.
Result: 4339.9924 m³
